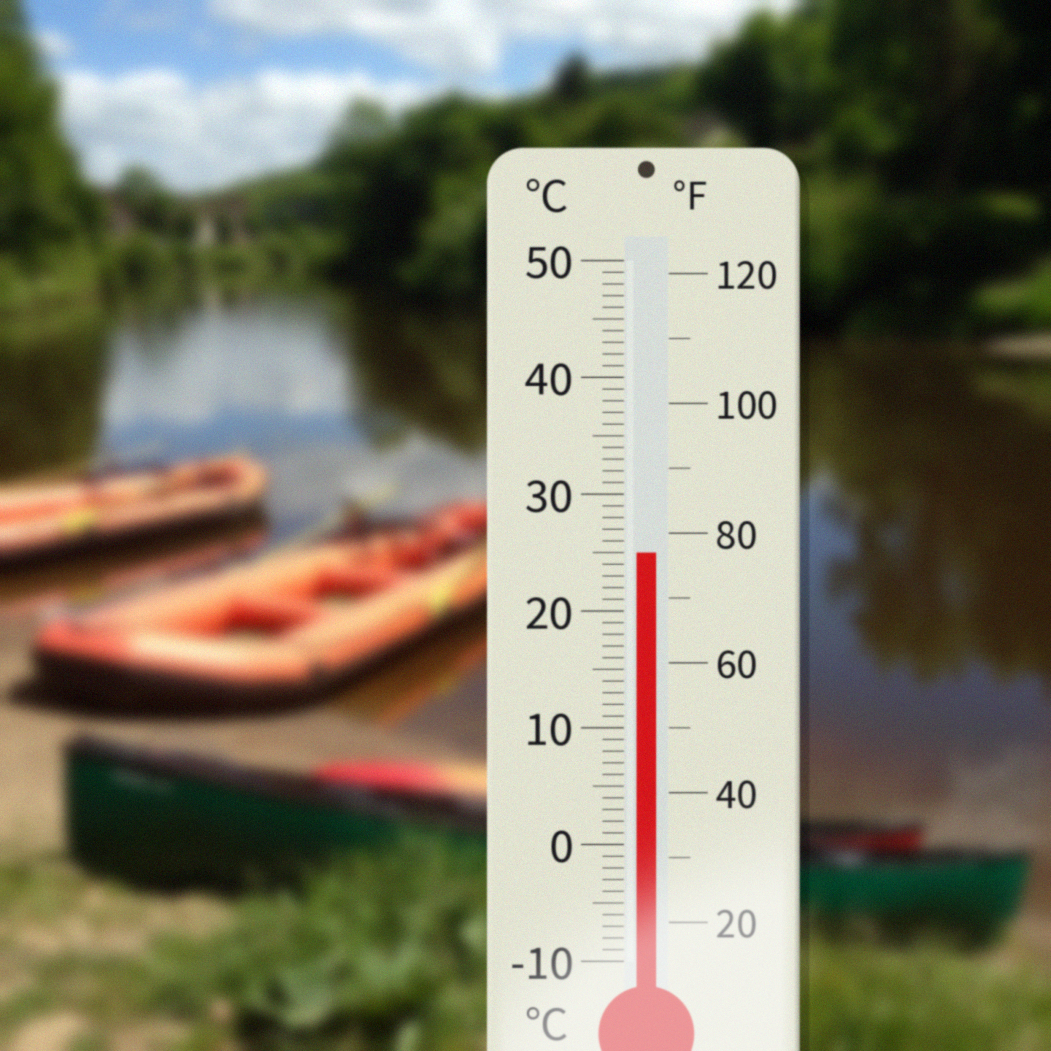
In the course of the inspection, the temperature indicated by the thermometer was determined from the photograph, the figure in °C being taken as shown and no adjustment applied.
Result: 25 °C
